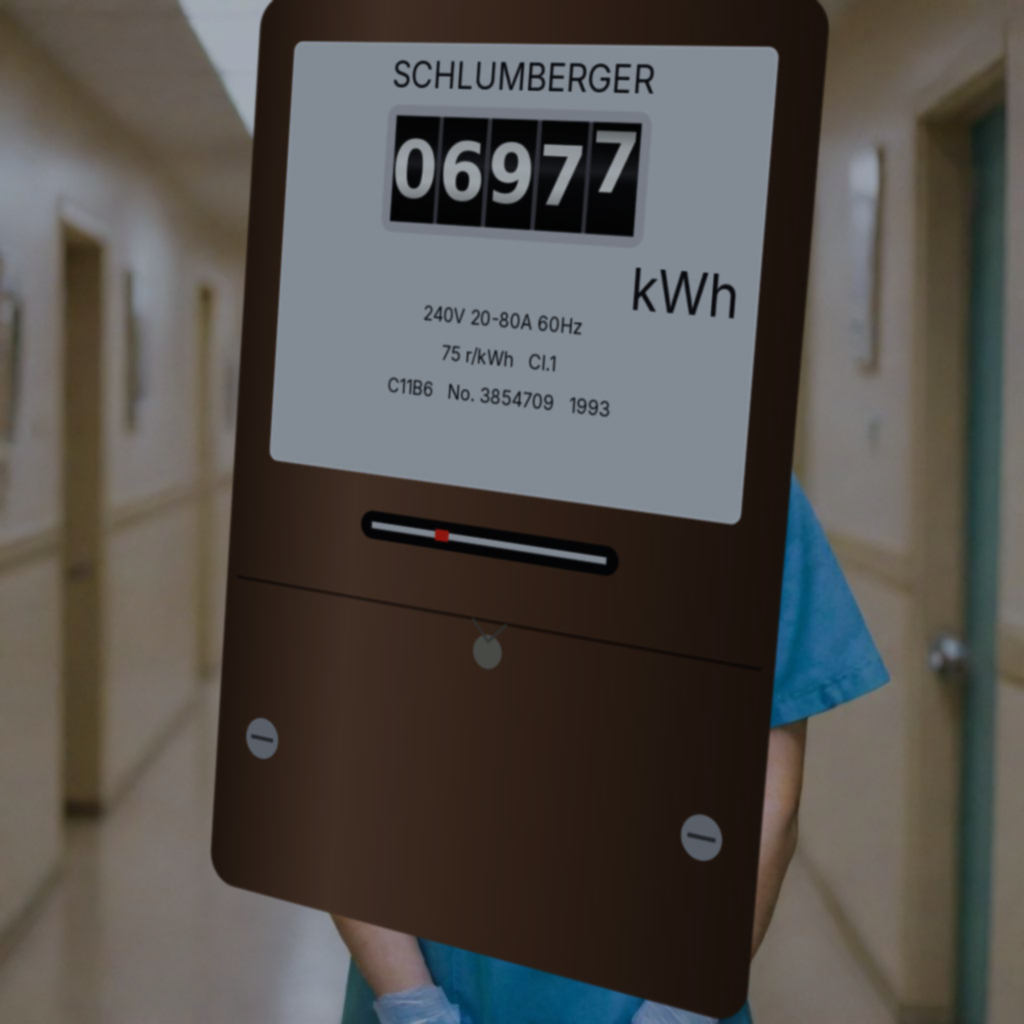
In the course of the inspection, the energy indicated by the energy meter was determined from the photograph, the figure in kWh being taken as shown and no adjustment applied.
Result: 6977 kWh
